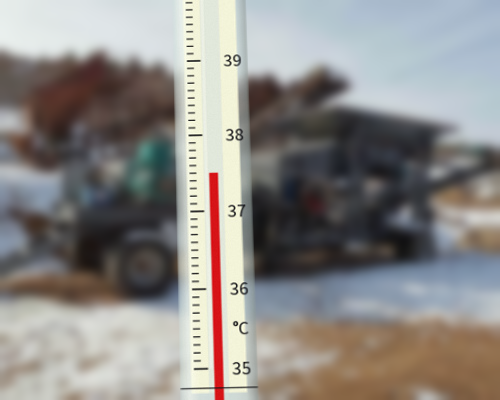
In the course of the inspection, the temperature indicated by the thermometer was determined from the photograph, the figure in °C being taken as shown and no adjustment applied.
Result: 37.5 °C
